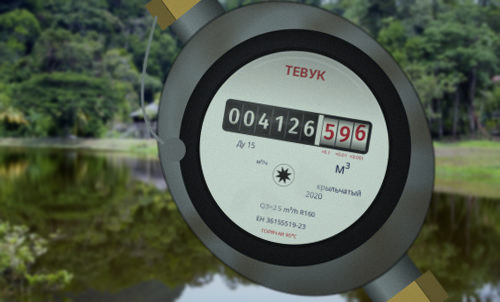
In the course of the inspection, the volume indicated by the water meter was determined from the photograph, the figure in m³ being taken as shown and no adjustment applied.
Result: 4126.596 m³
